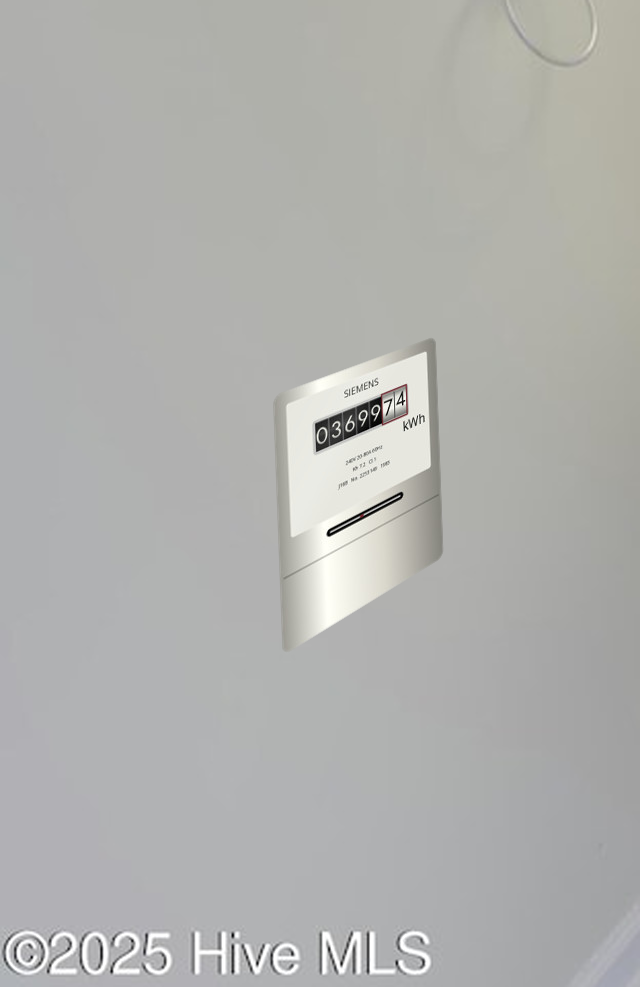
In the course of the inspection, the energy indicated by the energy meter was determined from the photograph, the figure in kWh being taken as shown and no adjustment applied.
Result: 3699.74 kWh
